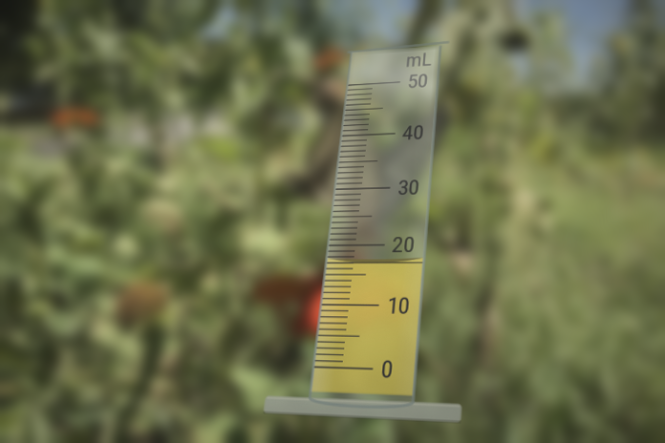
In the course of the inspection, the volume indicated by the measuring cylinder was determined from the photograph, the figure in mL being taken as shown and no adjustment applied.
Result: 17 mL
